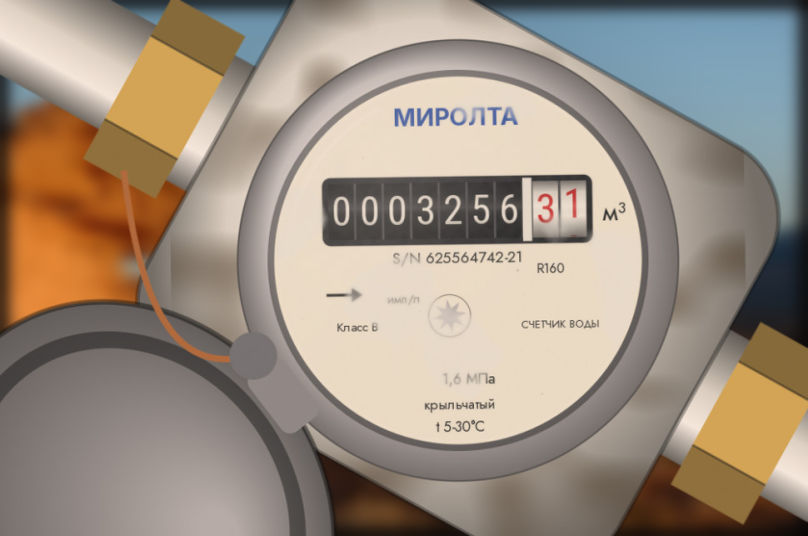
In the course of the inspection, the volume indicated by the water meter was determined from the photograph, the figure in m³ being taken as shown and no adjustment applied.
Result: 3256.31 m³
